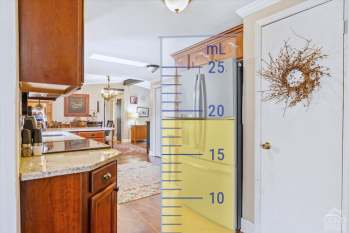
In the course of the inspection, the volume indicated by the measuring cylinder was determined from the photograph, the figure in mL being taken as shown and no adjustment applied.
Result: 19 mL
